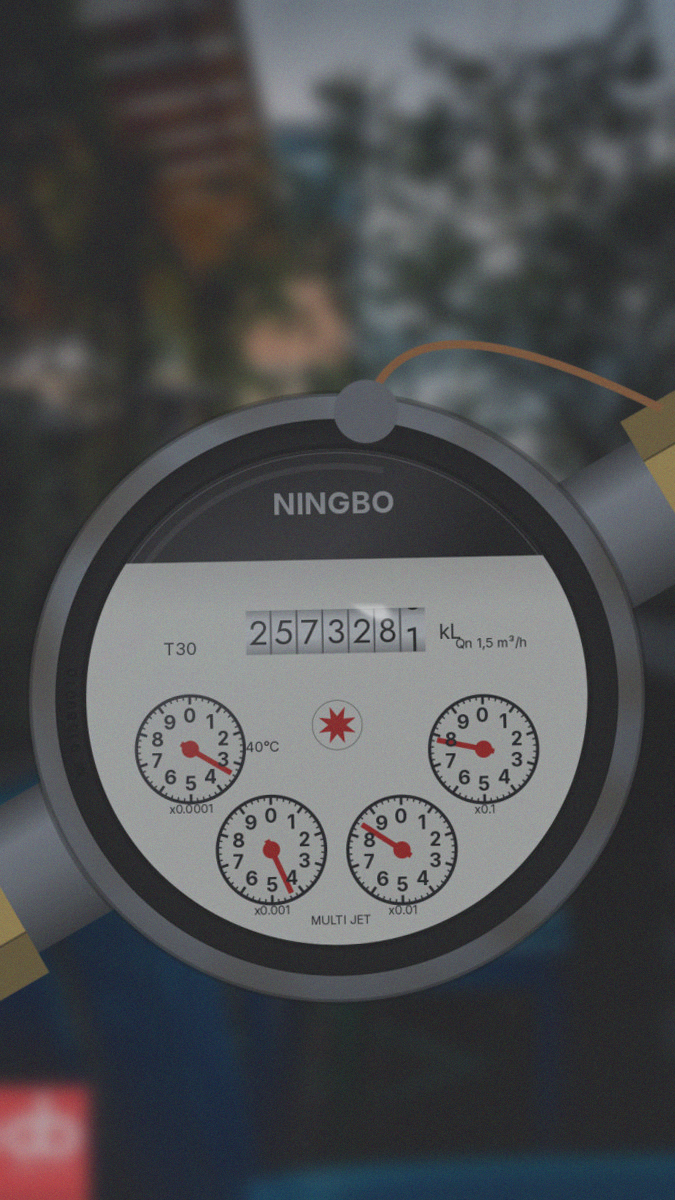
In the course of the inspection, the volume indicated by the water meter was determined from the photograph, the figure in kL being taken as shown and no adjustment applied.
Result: 2573280.7843 kL
